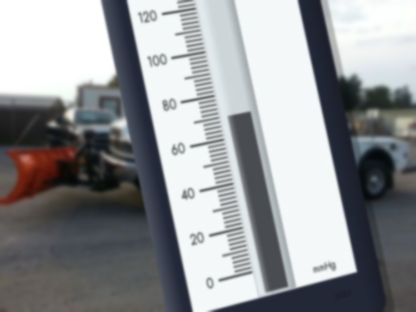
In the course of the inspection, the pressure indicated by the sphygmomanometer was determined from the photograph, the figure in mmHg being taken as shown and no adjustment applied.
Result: 70 mmHg
